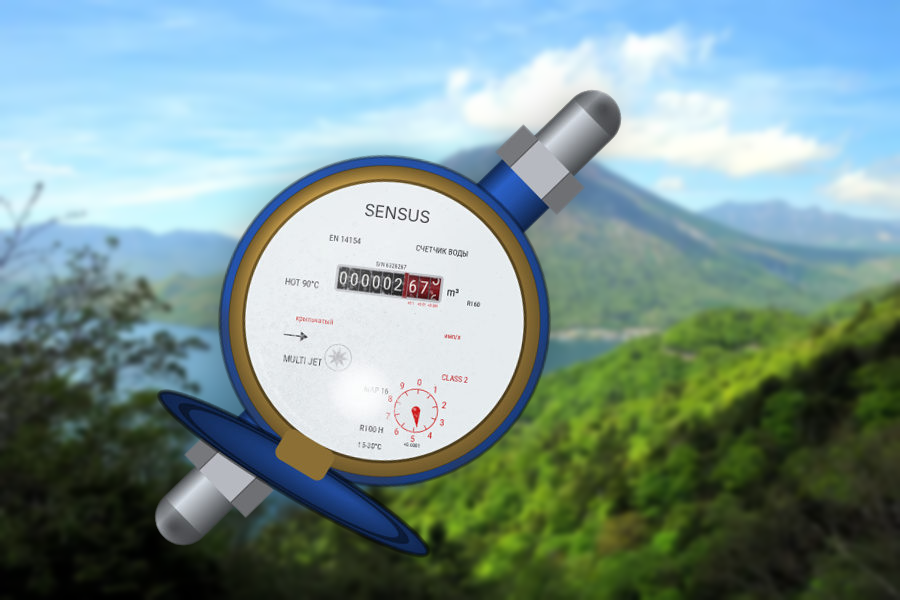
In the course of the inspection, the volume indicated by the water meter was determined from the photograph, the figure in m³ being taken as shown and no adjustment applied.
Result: 2.6754 m³
